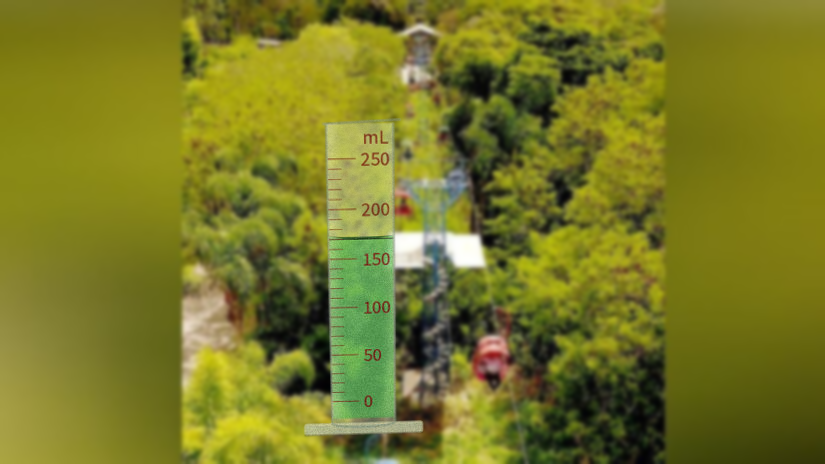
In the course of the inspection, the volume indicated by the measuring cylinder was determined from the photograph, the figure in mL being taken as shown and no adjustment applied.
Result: 170 mL
